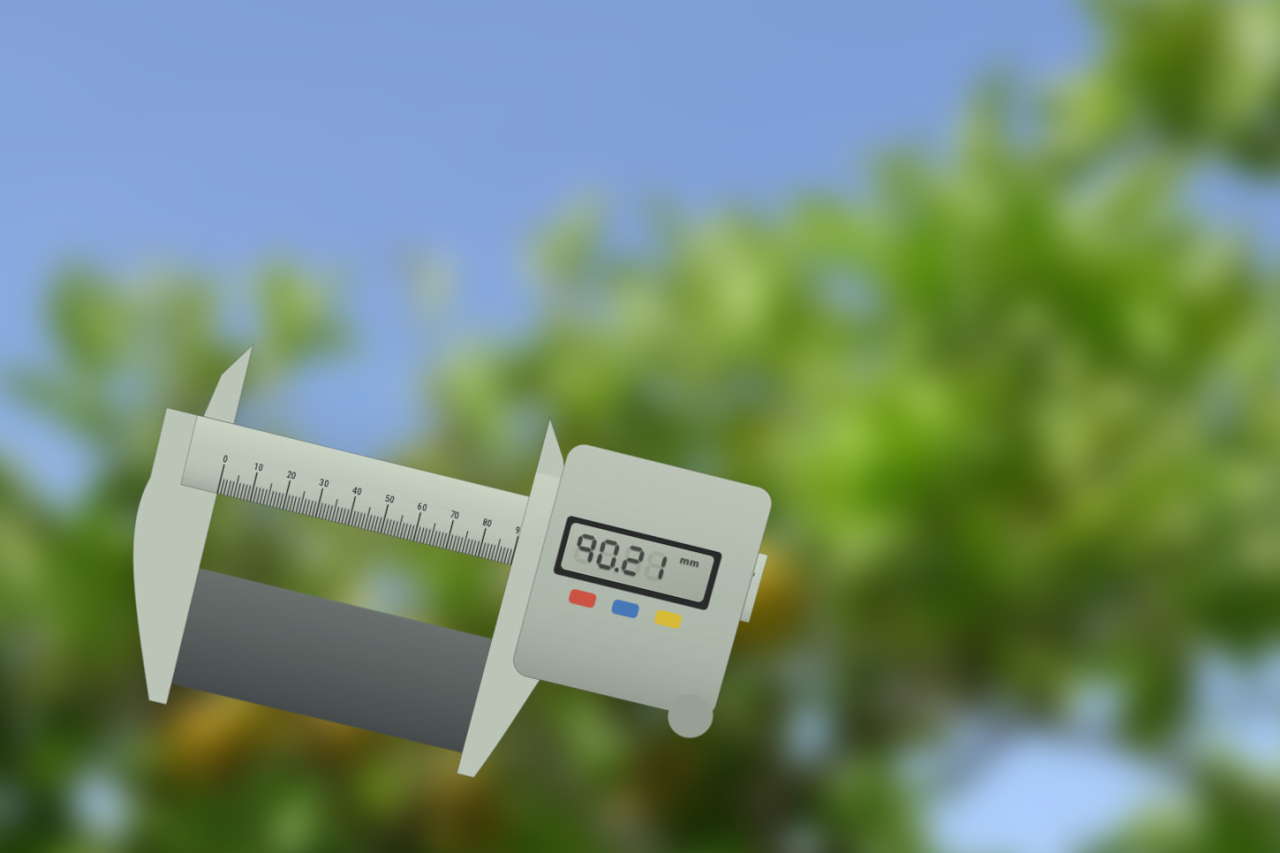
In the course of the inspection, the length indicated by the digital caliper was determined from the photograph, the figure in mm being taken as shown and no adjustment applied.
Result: 90.21 mm
